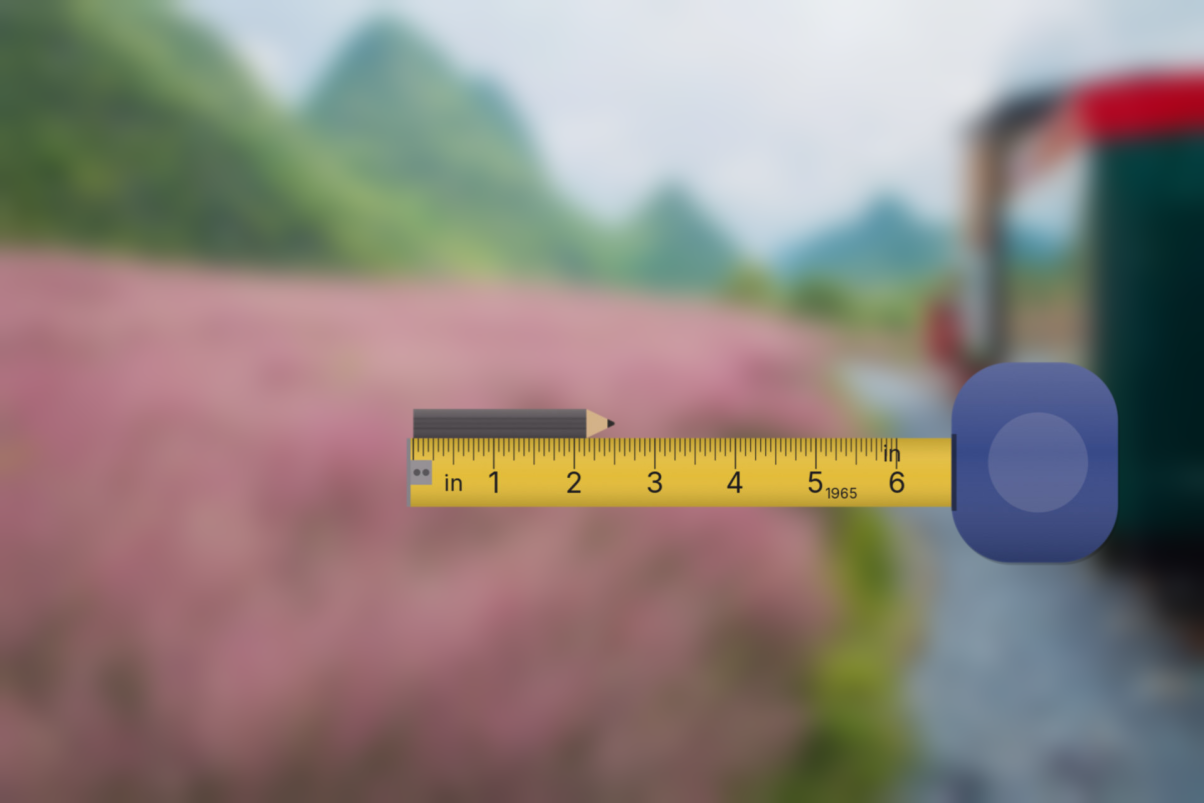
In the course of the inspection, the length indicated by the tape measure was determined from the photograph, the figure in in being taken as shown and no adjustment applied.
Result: 2.5 in
